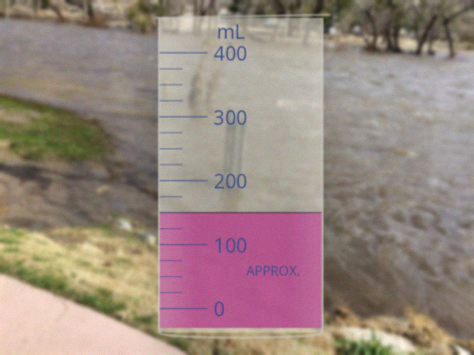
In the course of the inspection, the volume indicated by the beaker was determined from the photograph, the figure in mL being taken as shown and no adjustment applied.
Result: 150 mL
